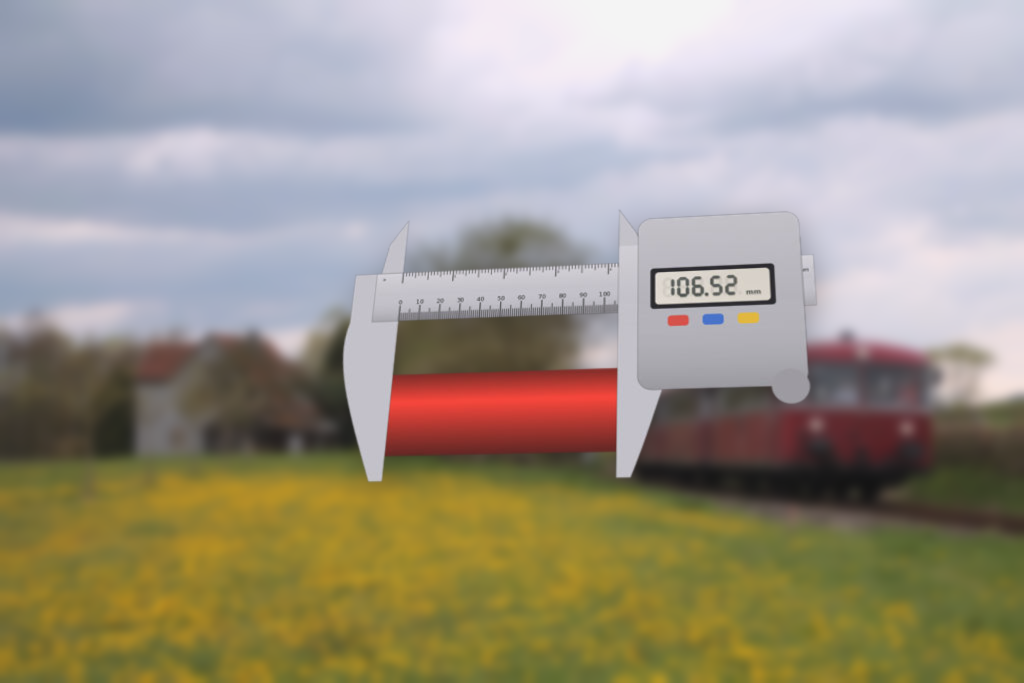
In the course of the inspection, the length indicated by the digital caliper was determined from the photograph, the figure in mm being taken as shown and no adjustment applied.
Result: 106.52 mm
